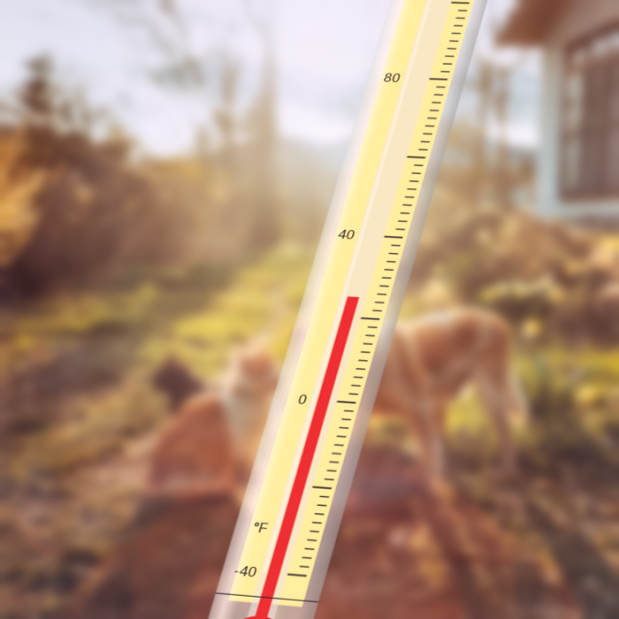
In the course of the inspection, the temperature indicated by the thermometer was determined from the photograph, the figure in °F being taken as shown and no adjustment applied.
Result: 25 °F
